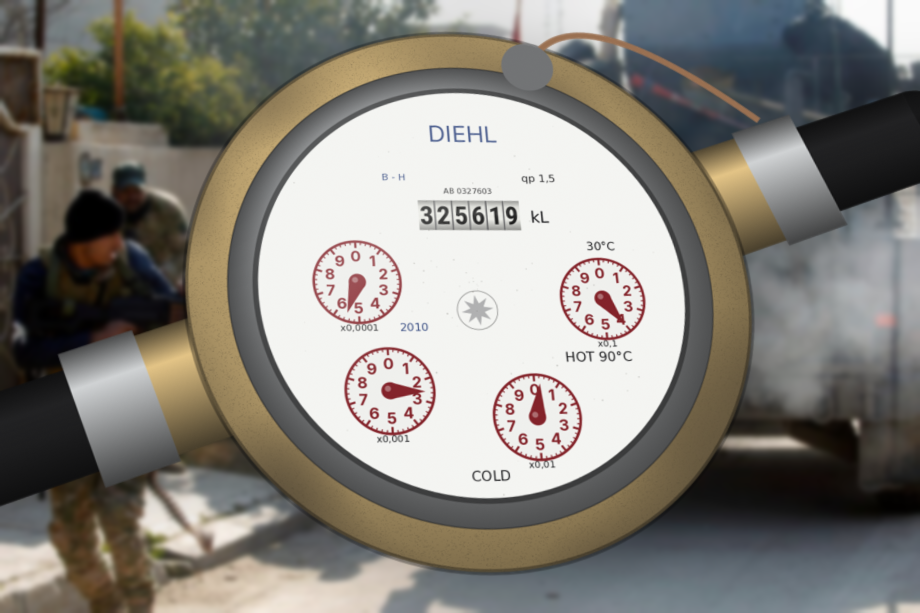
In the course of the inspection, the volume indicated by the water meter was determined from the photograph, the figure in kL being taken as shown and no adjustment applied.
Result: 325619.4025 kL
